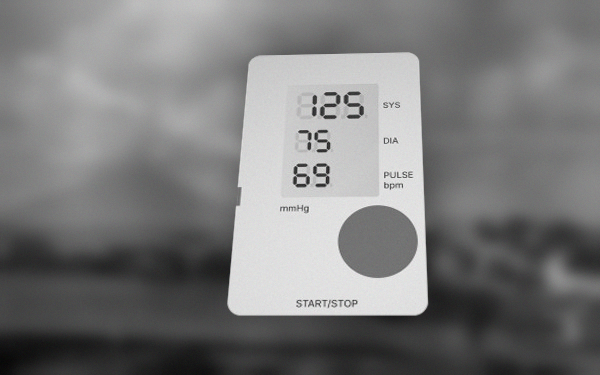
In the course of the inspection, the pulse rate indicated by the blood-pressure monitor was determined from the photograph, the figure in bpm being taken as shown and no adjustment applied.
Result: 69 bpm
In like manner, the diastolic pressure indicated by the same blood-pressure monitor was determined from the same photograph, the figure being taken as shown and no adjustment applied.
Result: 75 mmHg
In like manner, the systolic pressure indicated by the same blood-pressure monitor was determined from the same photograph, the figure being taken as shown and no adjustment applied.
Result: 125 mmHg
